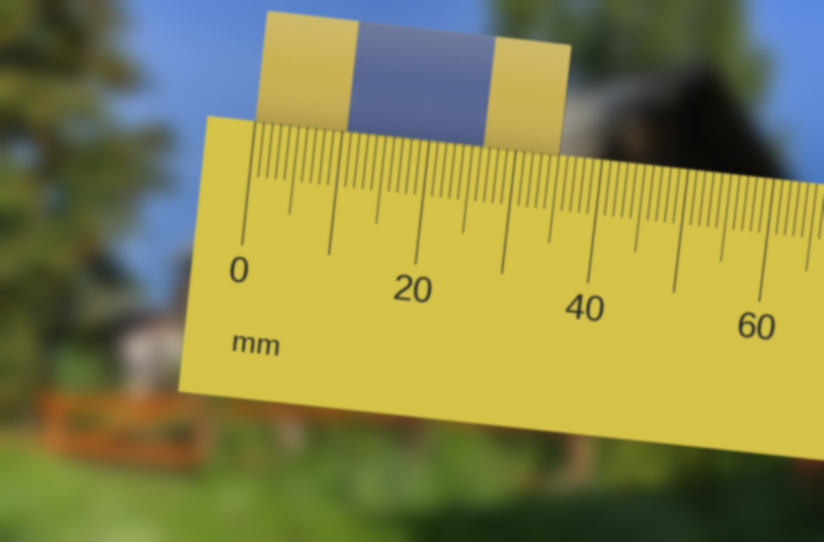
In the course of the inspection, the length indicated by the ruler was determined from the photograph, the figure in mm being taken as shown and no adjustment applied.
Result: 35 mm
